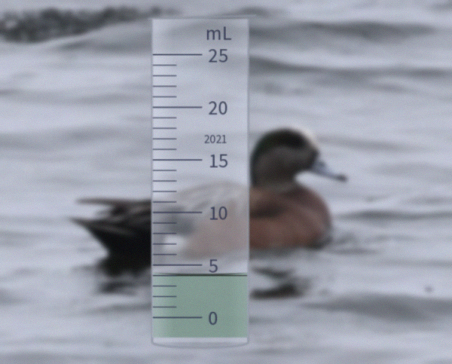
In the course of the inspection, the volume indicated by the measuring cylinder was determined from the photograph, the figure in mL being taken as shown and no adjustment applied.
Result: 4 mL
